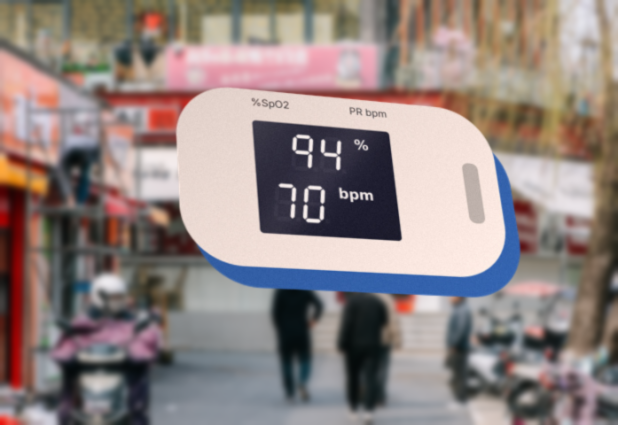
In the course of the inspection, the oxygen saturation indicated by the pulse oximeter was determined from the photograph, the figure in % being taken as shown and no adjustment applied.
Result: 94 %
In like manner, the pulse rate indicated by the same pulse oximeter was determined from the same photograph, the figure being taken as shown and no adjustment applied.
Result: 70 bpm
